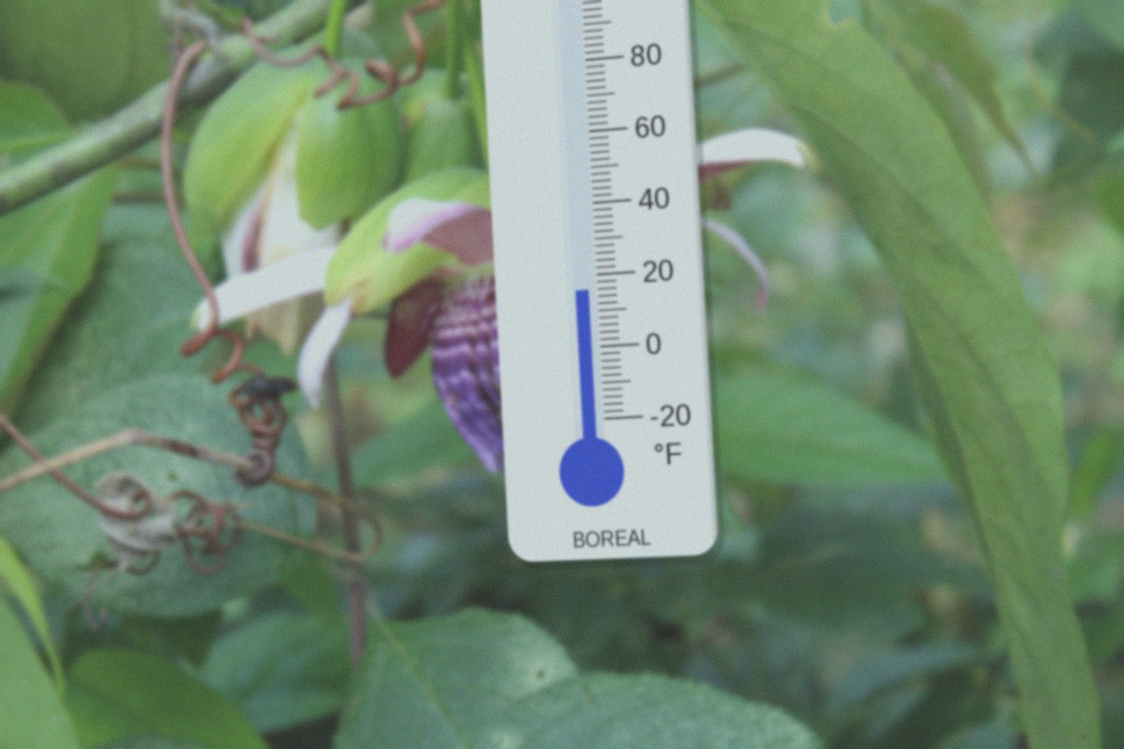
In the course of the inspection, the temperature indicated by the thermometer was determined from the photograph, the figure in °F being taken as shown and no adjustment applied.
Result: 16 °F
